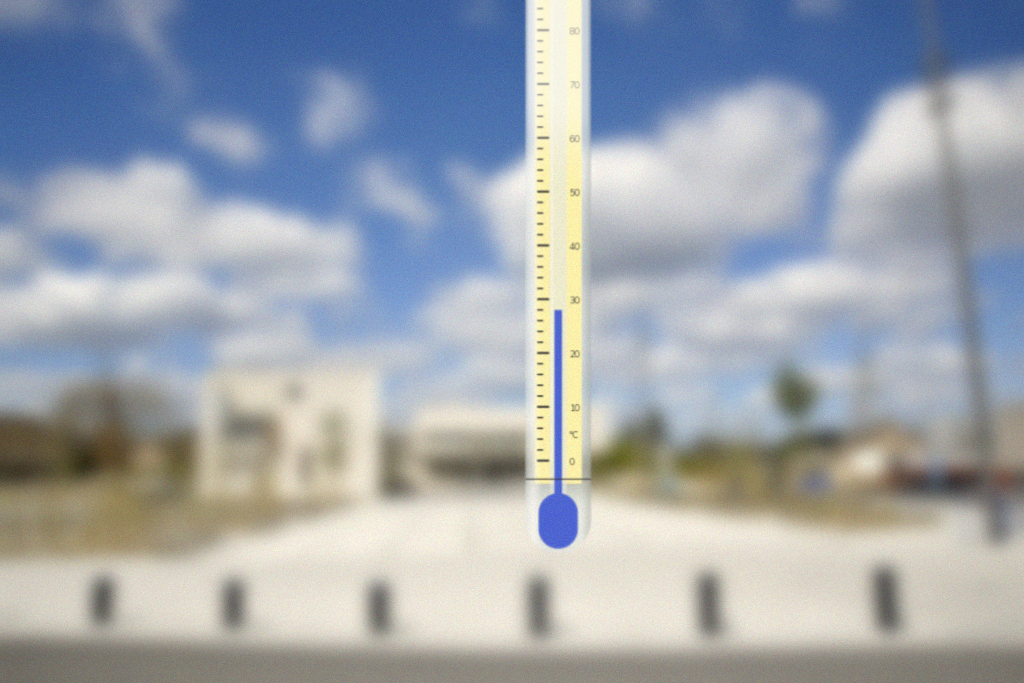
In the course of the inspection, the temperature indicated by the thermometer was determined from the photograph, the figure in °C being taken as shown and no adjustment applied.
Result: 28 °C
